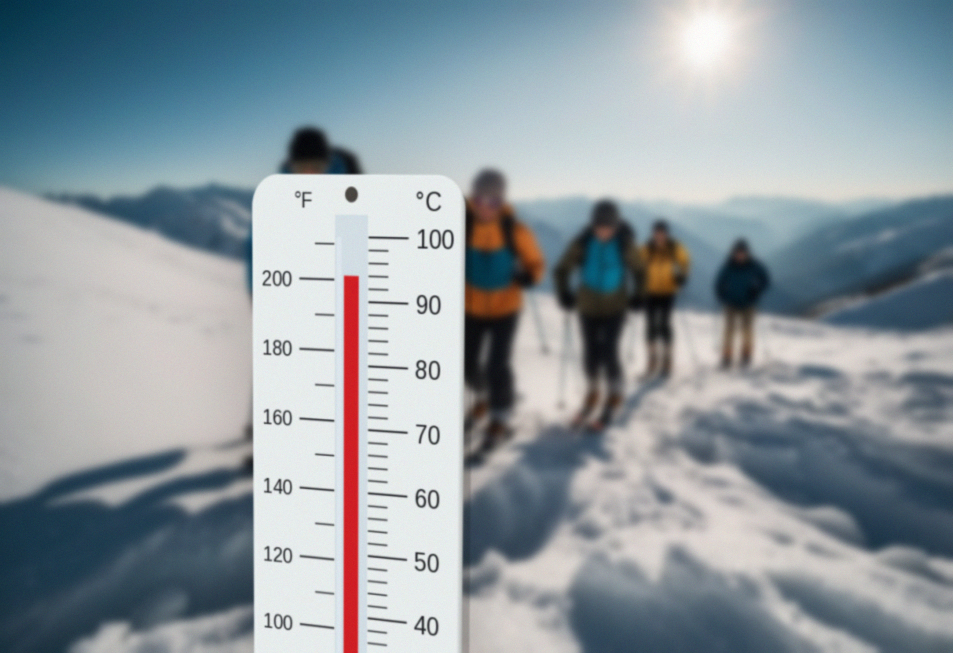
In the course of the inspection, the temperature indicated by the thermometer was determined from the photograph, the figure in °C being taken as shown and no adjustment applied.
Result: 94 °C
